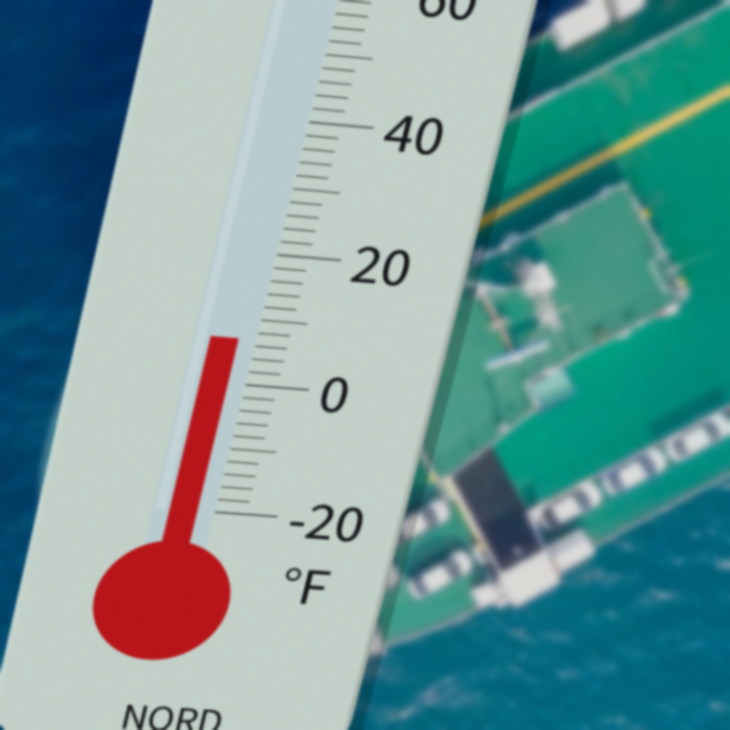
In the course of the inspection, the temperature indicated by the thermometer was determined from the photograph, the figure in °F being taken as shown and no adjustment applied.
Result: 7 °F
